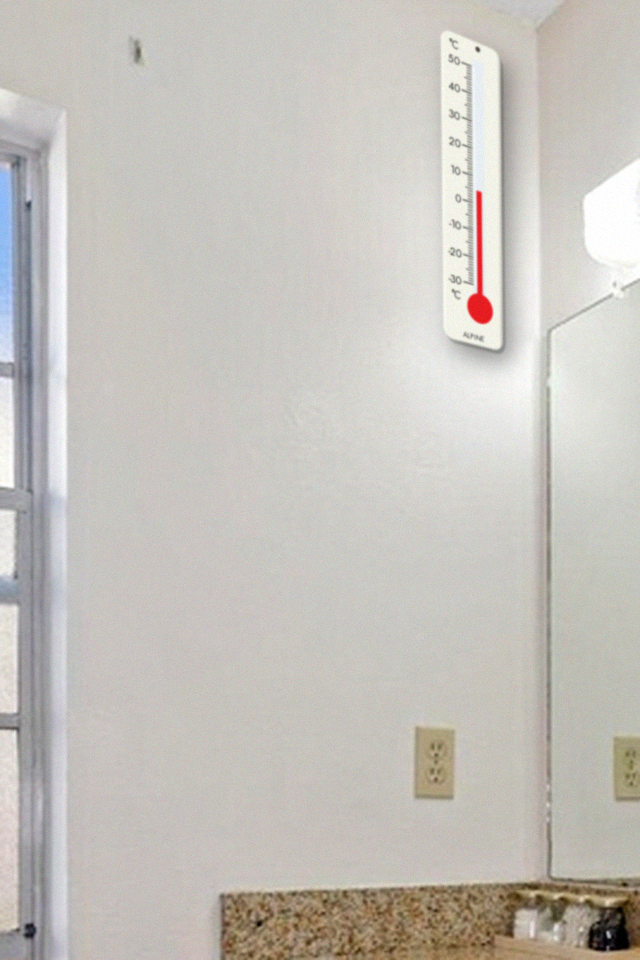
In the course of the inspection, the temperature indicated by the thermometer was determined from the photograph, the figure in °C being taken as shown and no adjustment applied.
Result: 5 °C
